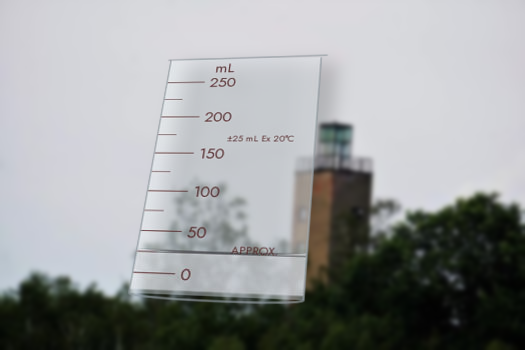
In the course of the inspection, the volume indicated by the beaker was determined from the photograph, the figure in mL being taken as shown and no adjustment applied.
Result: 25 mL
